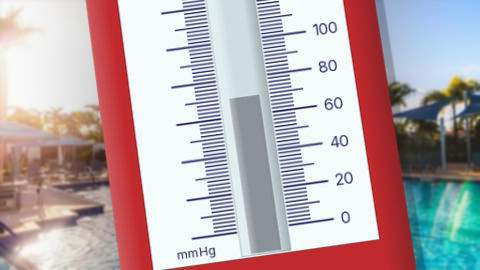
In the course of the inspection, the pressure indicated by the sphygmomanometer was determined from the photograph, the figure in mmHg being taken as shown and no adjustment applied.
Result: 70 mmHg
